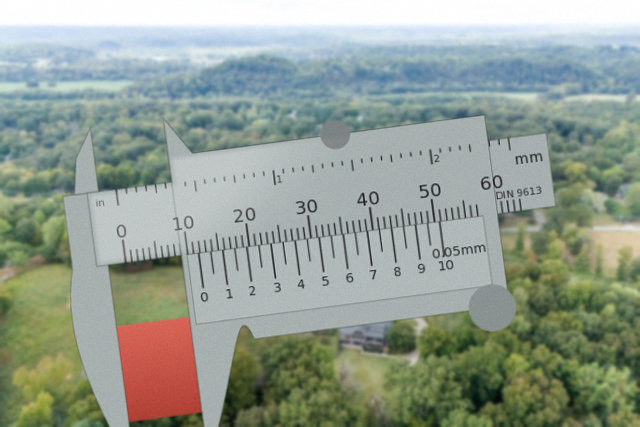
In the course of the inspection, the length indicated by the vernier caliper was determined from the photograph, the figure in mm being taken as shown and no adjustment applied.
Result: 11.8 mm
